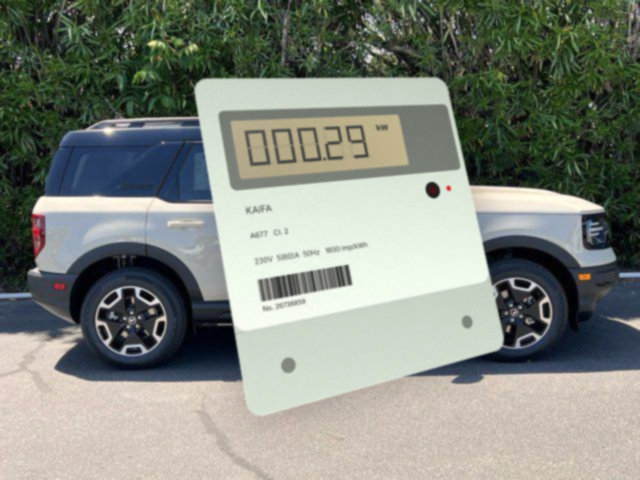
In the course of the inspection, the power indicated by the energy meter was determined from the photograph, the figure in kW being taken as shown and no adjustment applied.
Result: 0.29 kW
